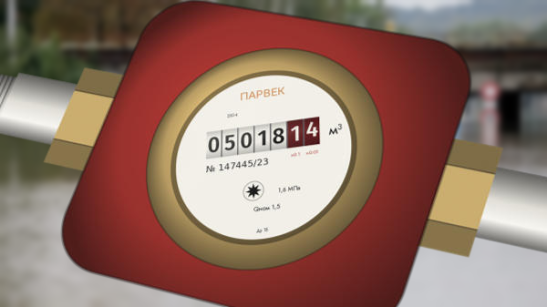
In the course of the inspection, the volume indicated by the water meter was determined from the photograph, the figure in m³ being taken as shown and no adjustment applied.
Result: 5018.14 m³
